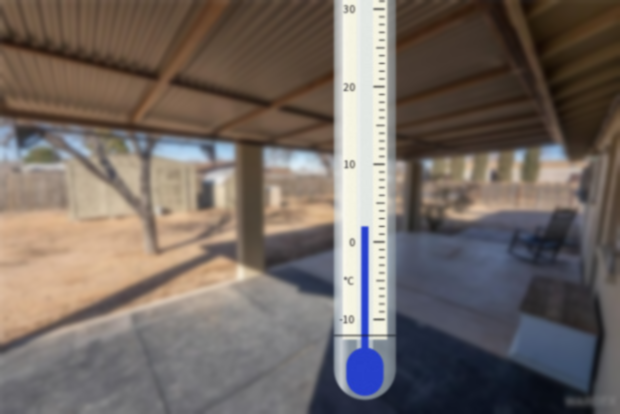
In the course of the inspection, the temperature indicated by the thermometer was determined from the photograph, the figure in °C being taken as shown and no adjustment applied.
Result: 2 °C
